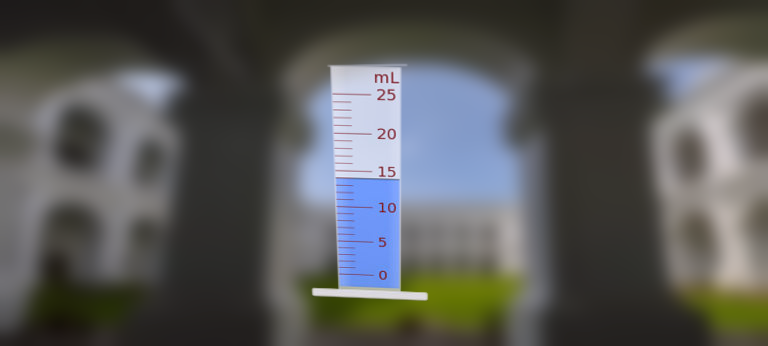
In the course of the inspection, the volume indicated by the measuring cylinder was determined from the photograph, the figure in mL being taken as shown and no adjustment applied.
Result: 14 mL
